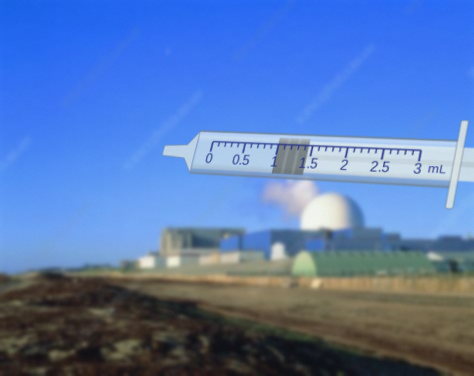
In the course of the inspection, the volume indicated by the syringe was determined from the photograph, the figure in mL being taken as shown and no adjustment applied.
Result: 1 mL
